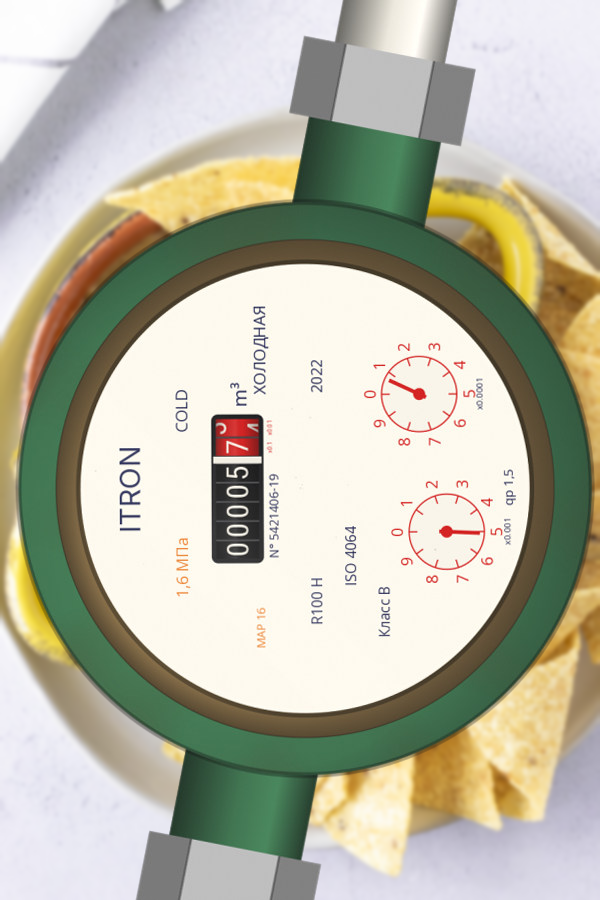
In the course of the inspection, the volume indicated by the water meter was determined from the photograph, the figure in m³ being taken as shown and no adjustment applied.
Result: 5.7350 m³
